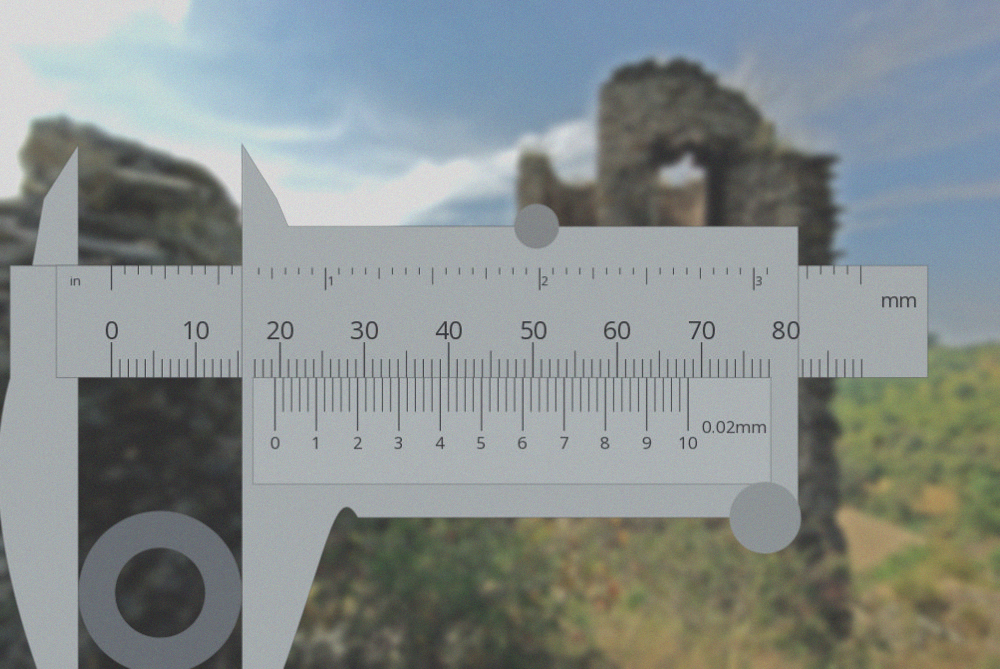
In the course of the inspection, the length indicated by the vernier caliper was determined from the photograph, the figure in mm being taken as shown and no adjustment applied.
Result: 19.4 mm
